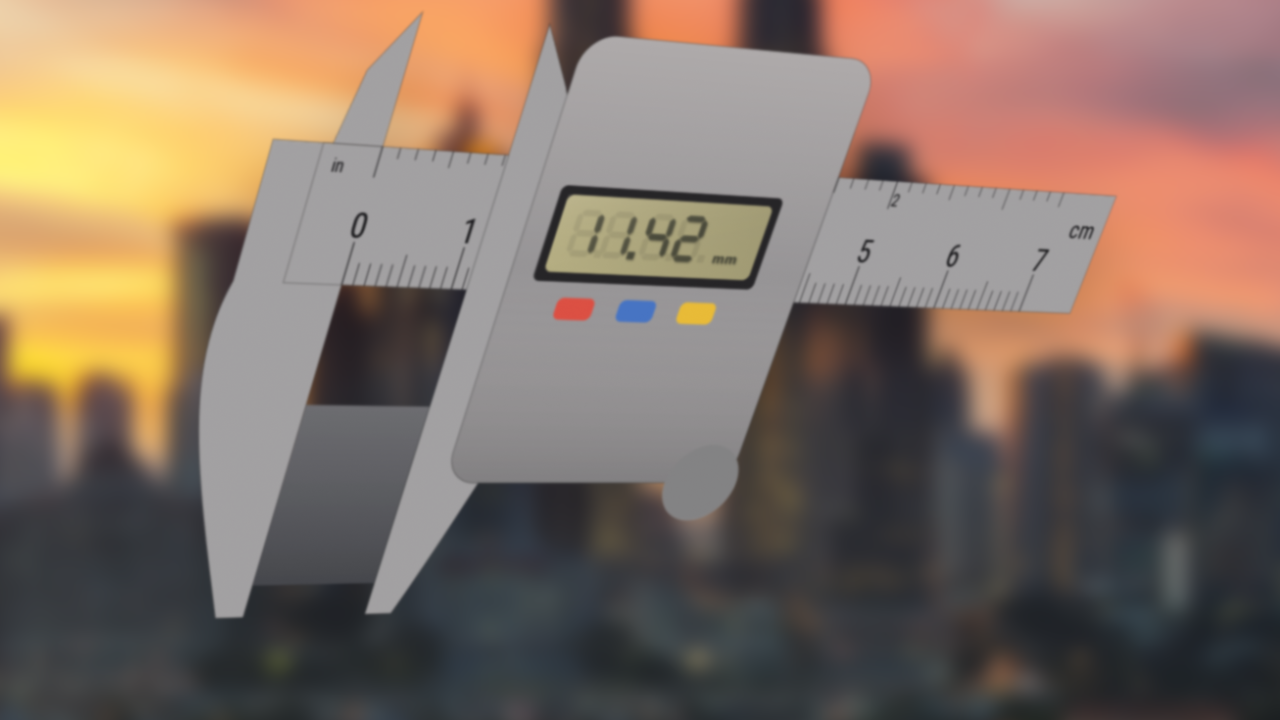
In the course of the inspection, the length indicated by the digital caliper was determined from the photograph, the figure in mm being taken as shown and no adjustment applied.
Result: 11.42 mm
